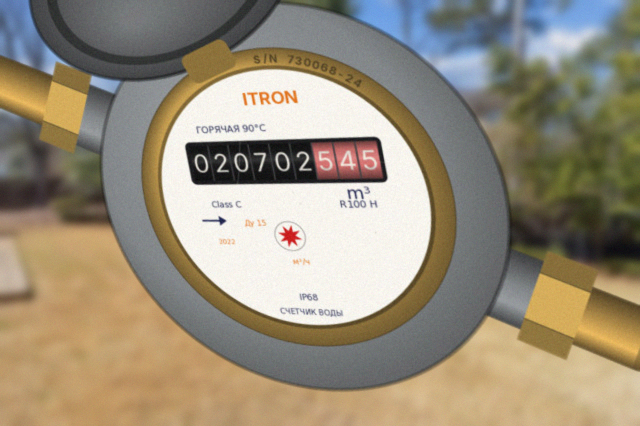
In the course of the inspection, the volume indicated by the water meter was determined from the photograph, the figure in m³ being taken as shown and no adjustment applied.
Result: 20702.545 m³
